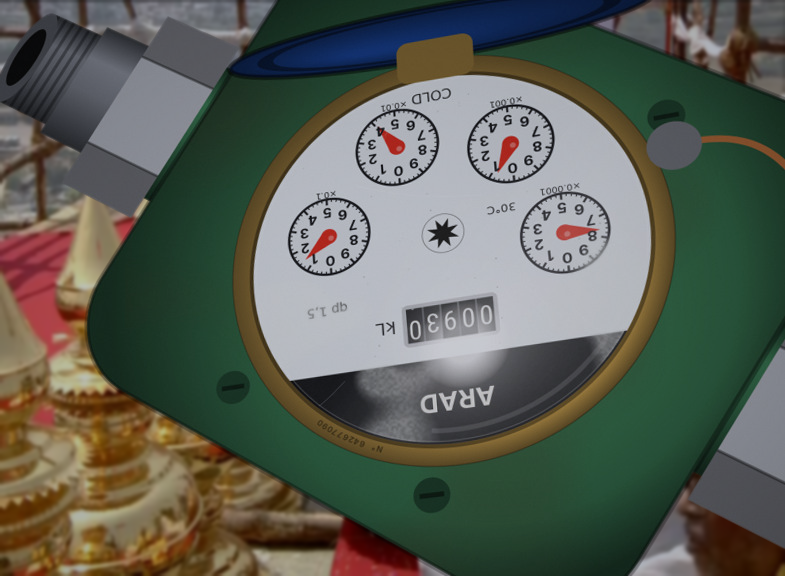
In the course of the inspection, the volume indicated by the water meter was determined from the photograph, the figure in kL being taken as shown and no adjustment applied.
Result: 930.1407 kL
